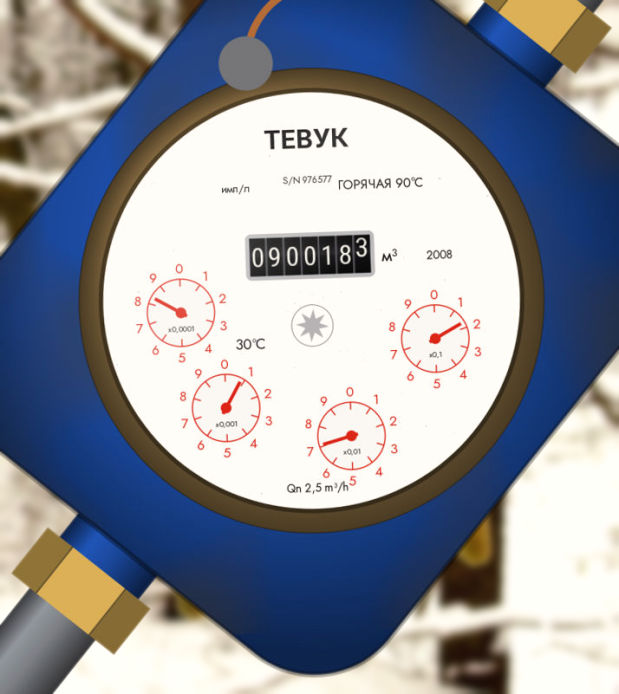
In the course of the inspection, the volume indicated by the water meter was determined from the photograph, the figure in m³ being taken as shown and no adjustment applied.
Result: 900183.1708 m³
